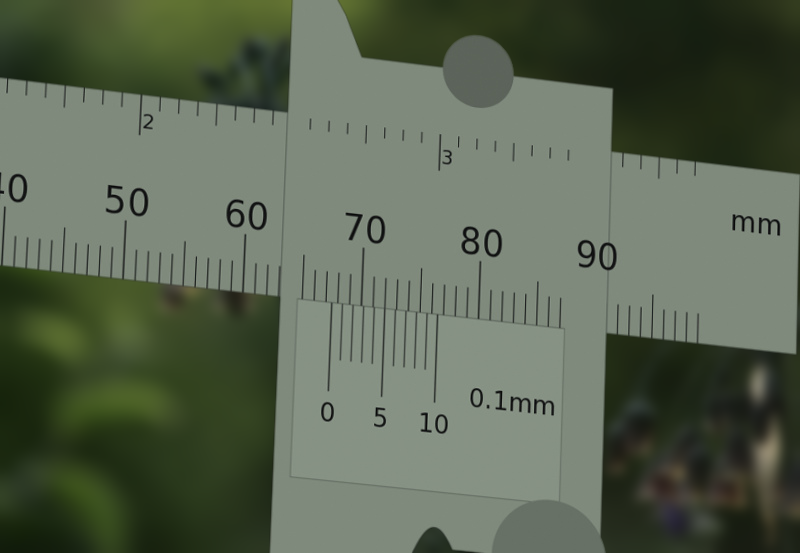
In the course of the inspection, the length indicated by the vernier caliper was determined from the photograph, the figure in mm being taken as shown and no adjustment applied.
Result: 67.5 mm
